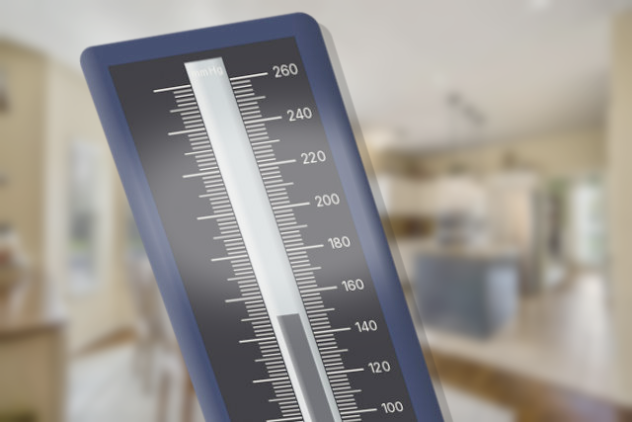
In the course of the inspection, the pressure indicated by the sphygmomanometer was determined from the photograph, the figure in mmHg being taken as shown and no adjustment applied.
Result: 150 mmHg
